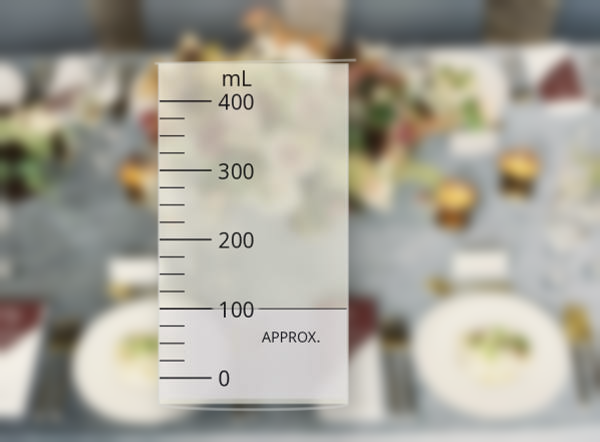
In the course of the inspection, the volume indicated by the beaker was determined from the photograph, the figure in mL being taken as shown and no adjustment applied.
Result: 100 mL
